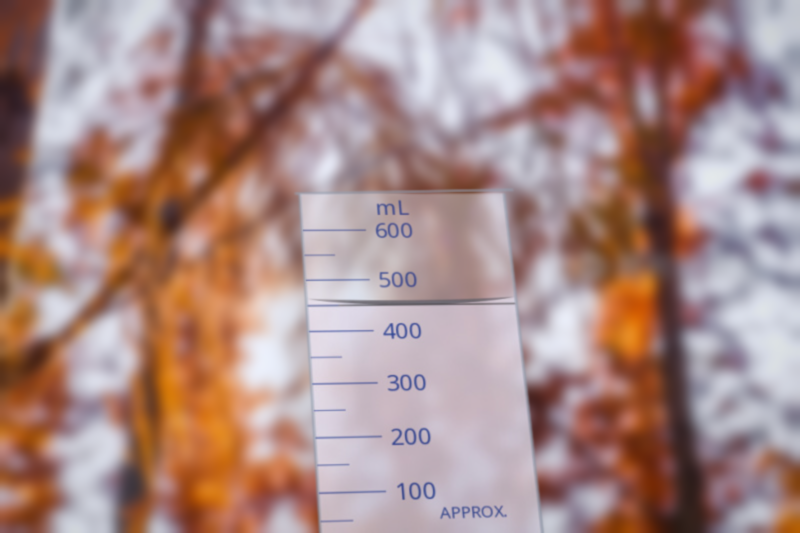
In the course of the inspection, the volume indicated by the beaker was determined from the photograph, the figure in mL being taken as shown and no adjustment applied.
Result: 450 mL
